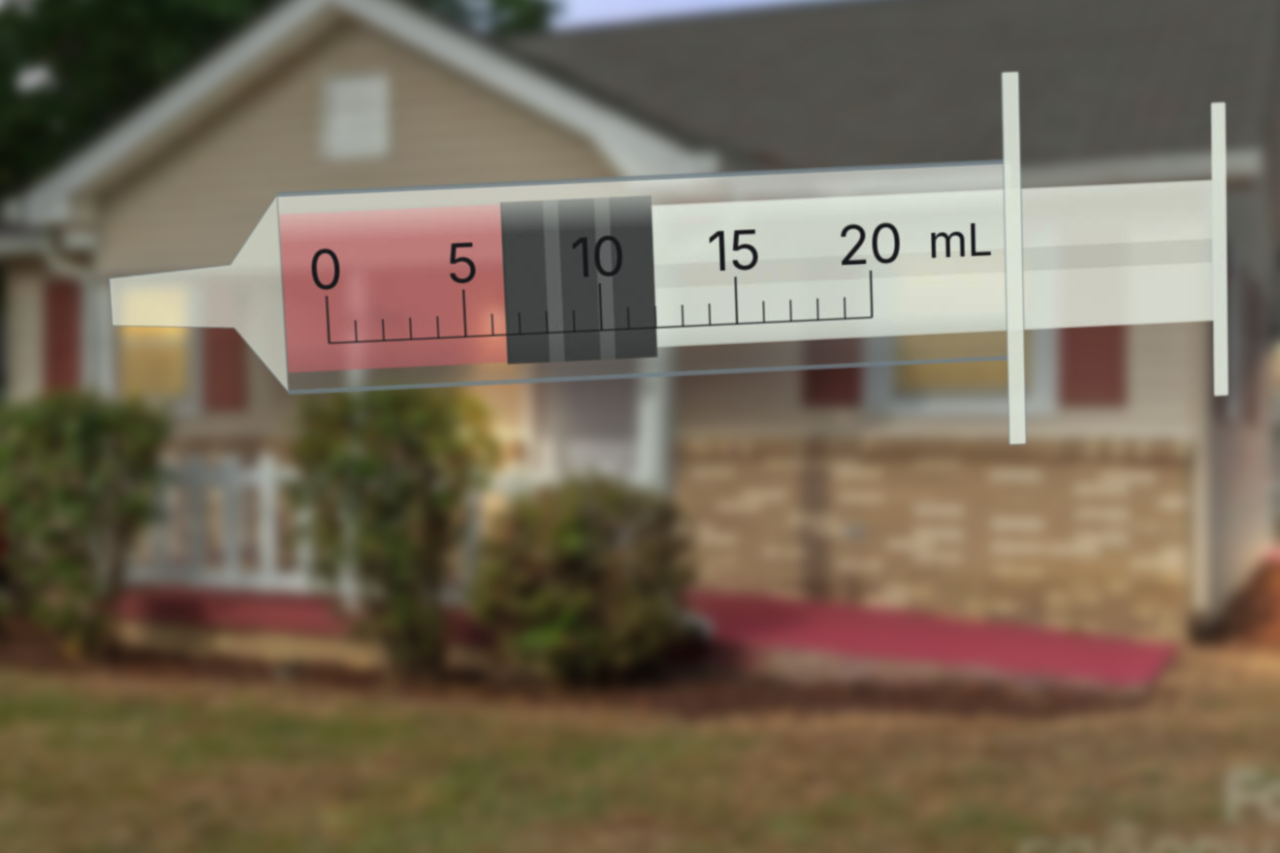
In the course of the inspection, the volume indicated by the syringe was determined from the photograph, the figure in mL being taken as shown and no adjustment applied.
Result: 6.5 mL
